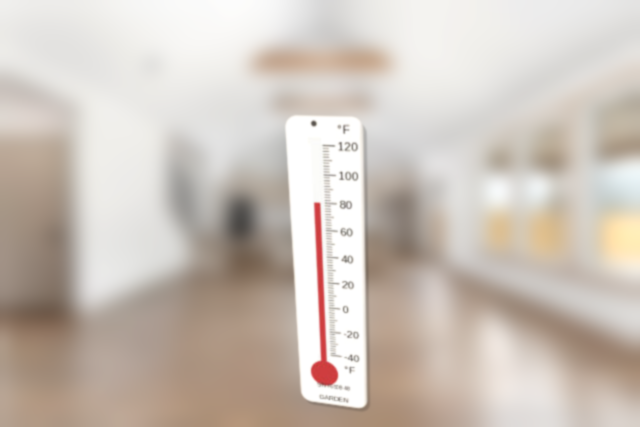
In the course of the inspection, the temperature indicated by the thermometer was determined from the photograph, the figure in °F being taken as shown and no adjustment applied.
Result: 80 °F
